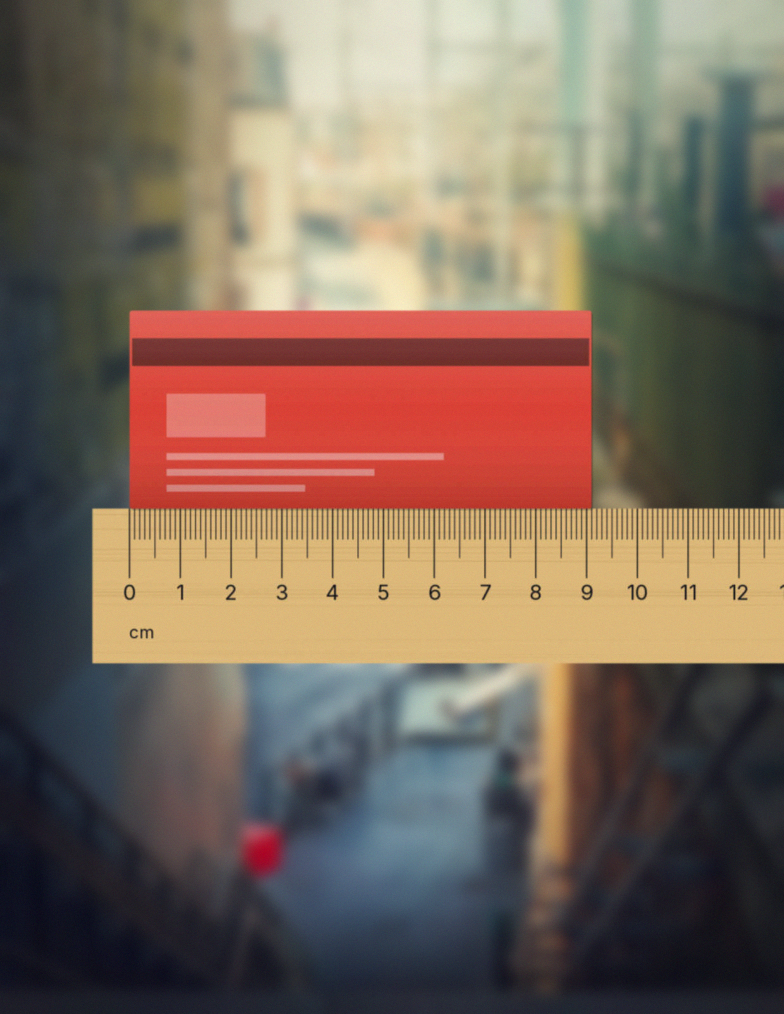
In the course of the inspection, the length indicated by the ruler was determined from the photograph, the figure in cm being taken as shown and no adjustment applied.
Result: 9.1 cm
